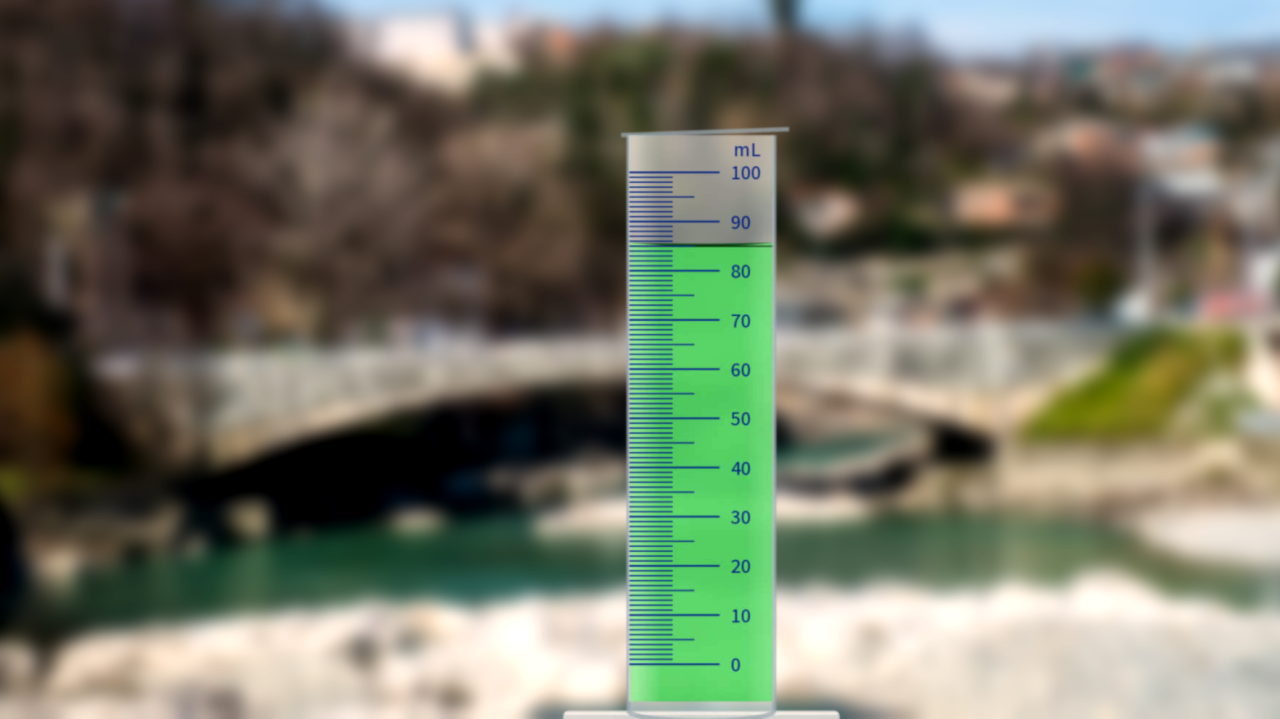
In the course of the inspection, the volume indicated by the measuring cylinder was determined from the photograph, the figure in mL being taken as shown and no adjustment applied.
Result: 85 mL
